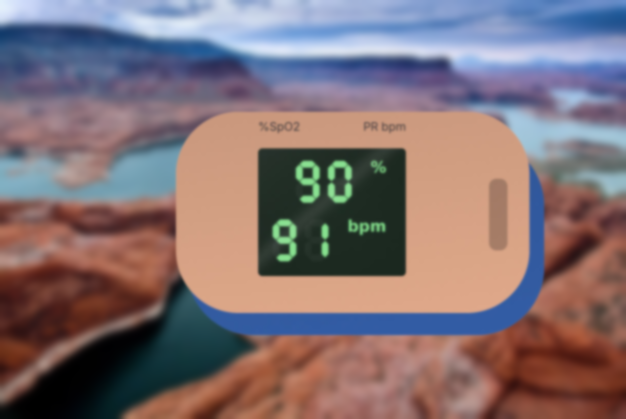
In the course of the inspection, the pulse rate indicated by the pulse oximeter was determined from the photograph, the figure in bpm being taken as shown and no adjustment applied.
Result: 91 bpm
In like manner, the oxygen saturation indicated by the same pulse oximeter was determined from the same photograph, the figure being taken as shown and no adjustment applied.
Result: 90 %
